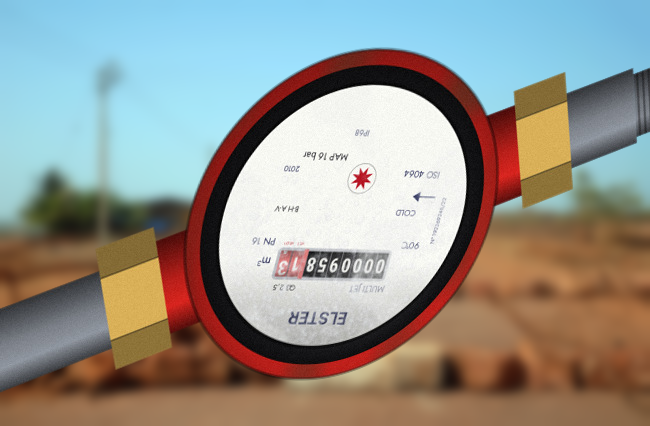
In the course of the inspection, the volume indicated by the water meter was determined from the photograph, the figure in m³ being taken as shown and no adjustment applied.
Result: 958.13 m³
